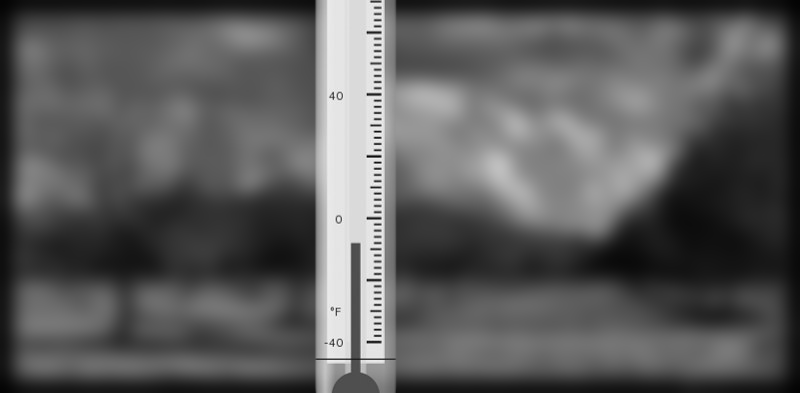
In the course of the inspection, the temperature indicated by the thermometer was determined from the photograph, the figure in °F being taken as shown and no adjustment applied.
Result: -8 °F
